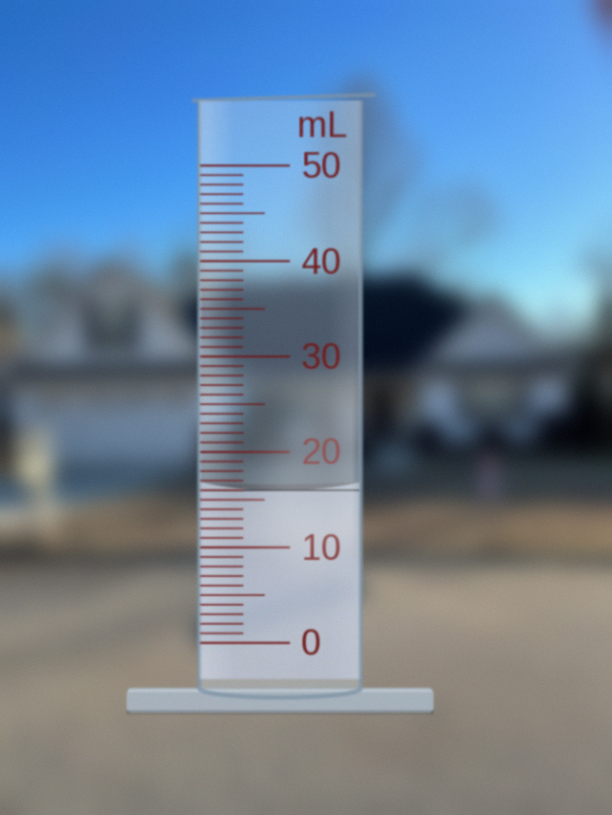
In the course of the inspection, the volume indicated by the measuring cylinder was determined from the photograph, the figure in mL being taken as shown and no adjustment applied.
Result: 16 mL
